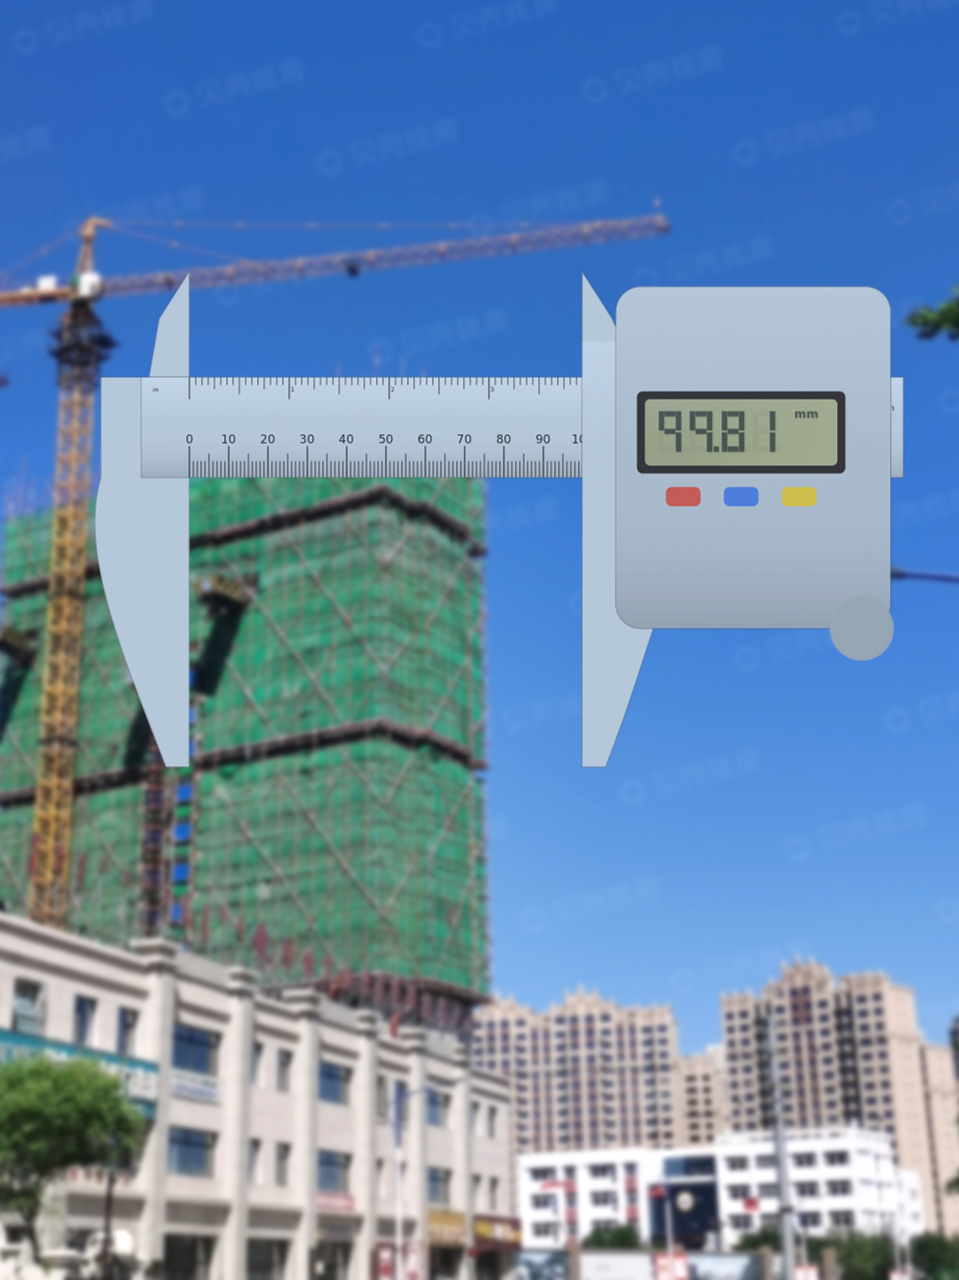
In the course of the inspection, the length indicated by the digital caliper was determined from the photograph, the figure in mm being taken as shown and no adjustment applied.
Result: 99.81 mm
